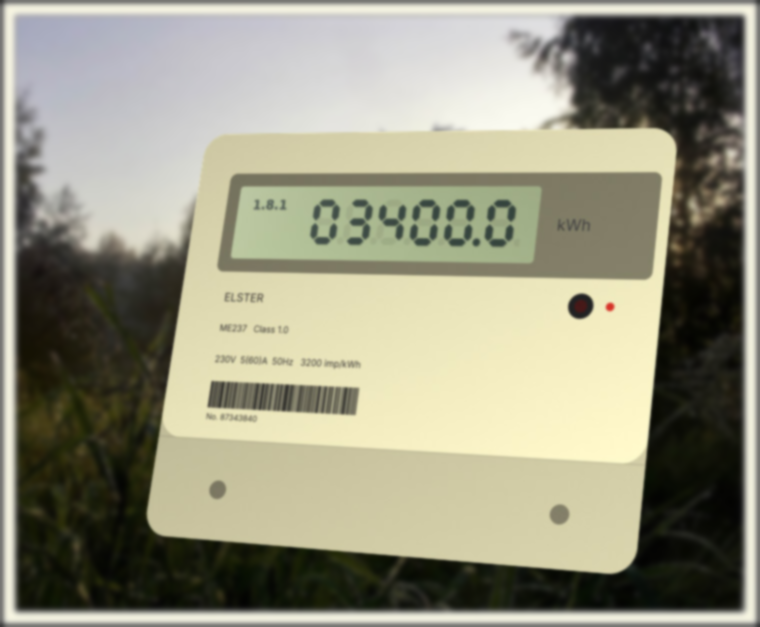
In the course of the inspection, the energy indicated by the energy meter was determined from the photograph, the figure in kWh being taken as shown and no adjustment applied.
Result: 3400.0 kWh
